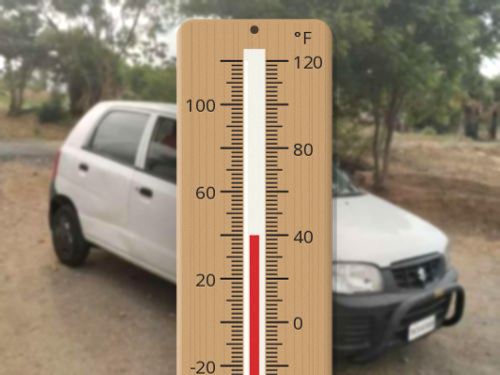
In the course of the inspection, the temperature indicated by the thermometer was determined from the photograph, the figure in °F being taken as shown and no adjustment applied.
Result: 40 °F
